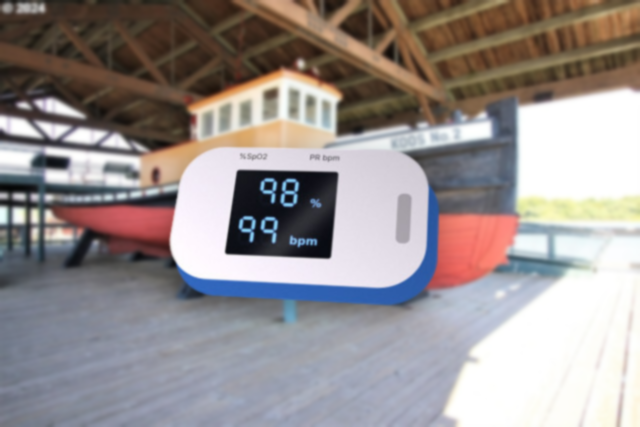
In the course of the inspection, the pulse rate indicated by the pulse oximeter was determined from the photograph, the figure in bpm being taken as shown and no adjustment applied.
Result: 99 bpm
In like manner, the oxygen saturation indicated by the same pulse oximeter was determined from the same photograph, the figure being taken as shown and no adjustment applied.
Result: 98 %
